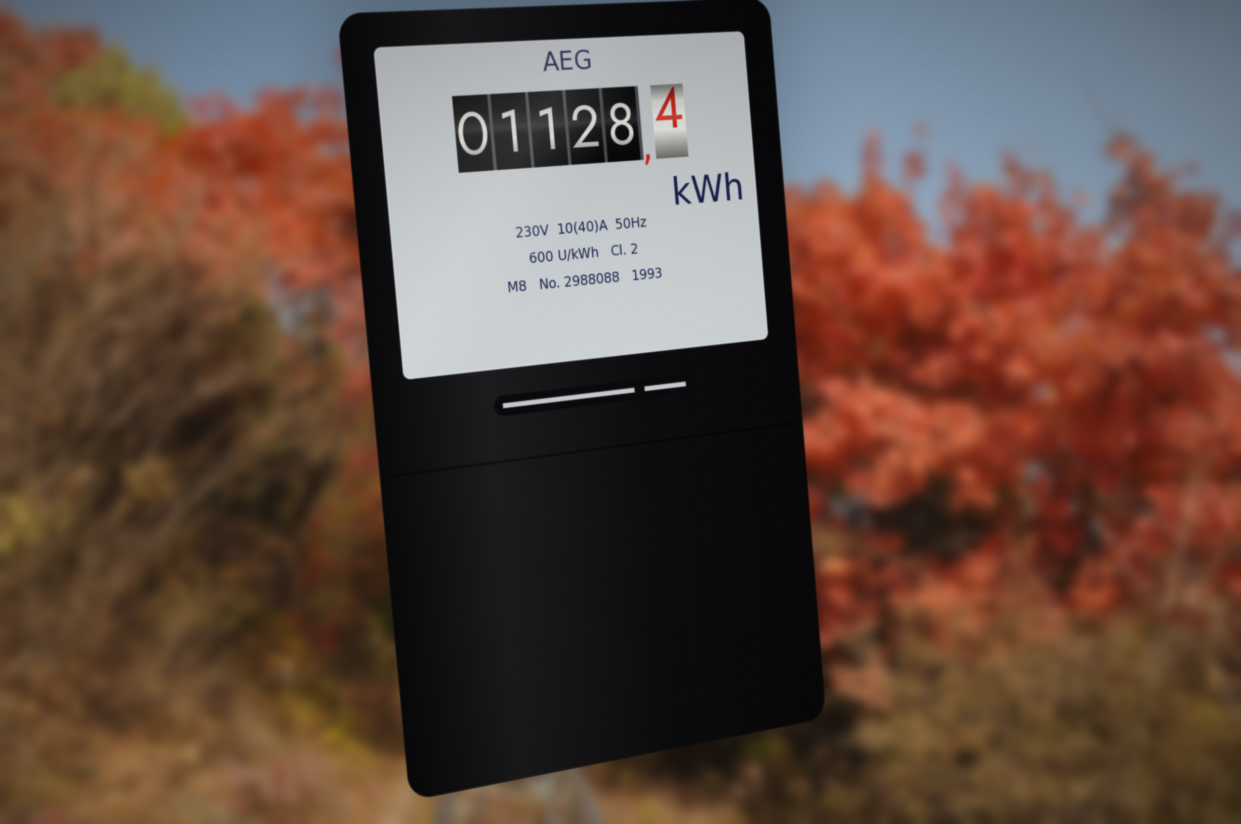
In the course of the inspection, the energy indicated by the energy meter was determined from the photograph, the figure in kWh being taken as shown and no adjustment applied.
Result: 1128.4 kWh
